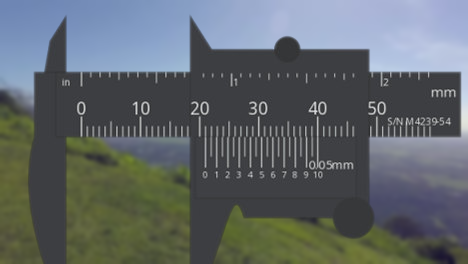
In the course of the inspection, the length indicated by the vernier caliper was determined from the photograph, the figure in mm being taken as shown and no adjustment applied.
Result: 21.0 mm
